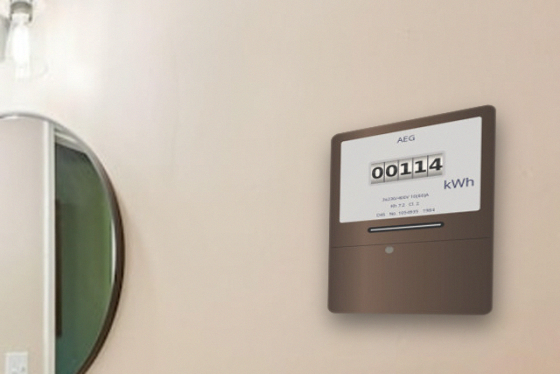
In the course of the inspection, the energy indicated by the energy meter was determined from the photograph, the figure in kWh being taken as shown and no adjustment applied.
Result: 114 kWh
